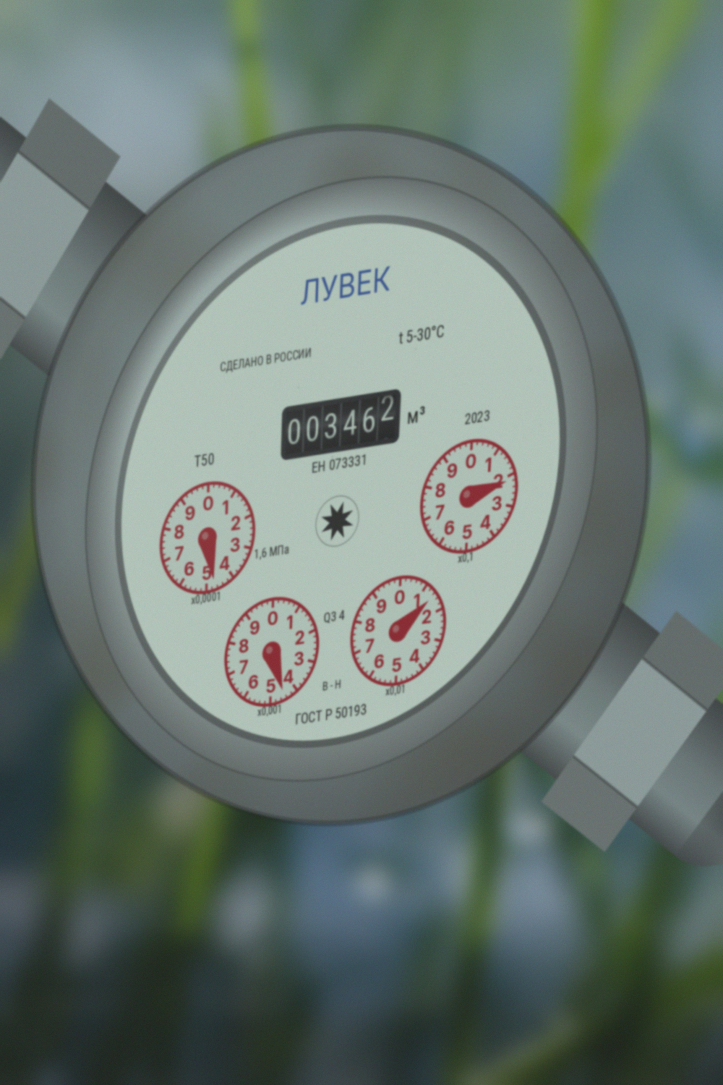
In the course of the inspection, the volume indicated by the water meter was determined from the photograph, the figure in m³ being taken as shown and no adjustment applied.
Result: 3462.2144 m³
